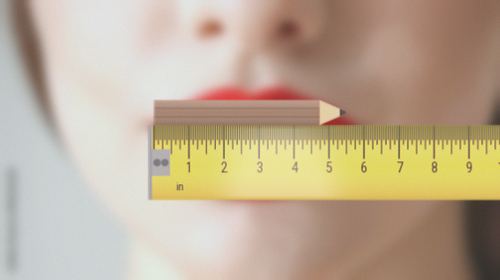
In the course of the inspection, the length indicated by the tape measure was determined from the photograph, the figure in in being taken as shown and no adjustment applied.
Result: 5.5 in
